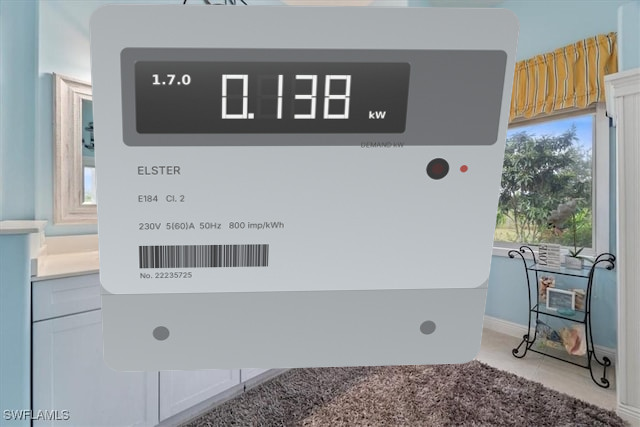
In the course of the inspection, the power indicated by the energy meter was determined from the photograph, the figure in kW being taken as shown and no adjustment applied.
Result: 0.138 kW
